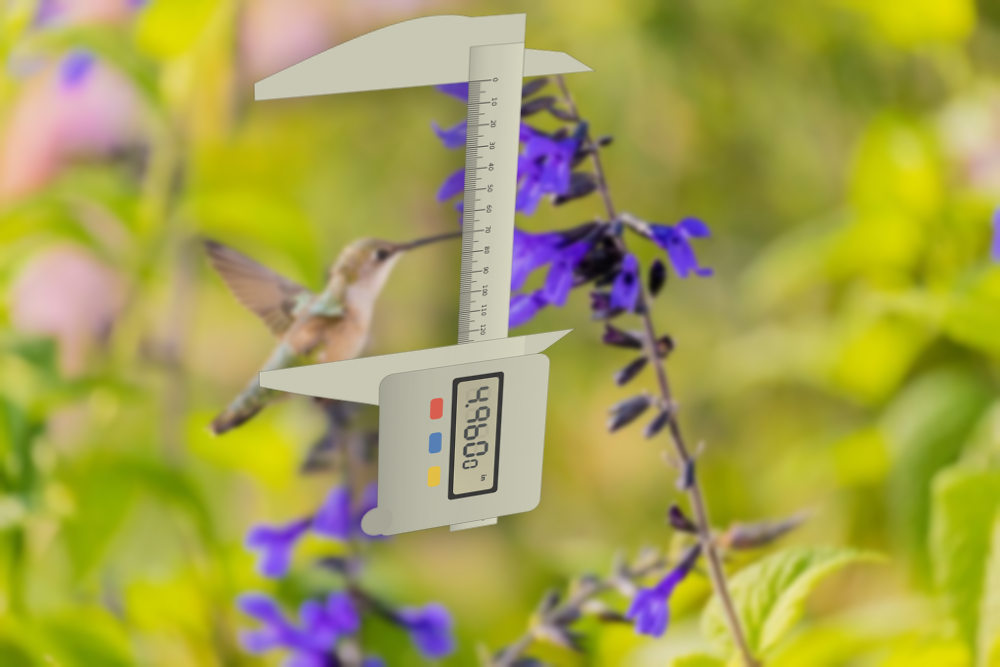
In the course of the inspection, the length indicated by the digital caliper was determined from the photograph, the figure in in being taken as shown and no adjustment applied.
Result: 4.9600 in
